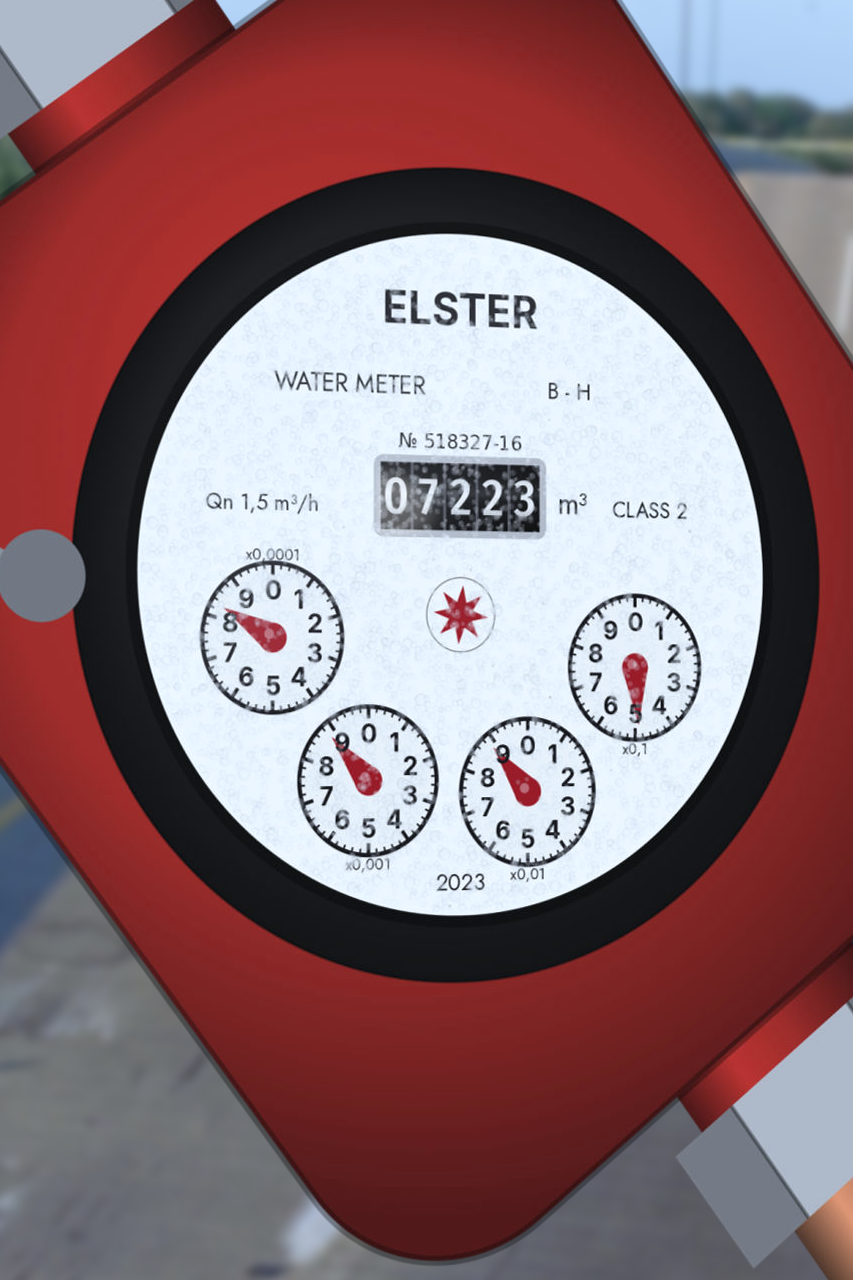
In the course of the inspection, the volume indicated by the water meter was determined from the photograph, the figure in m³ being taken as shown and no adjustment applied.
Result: 7223.4888 m³
